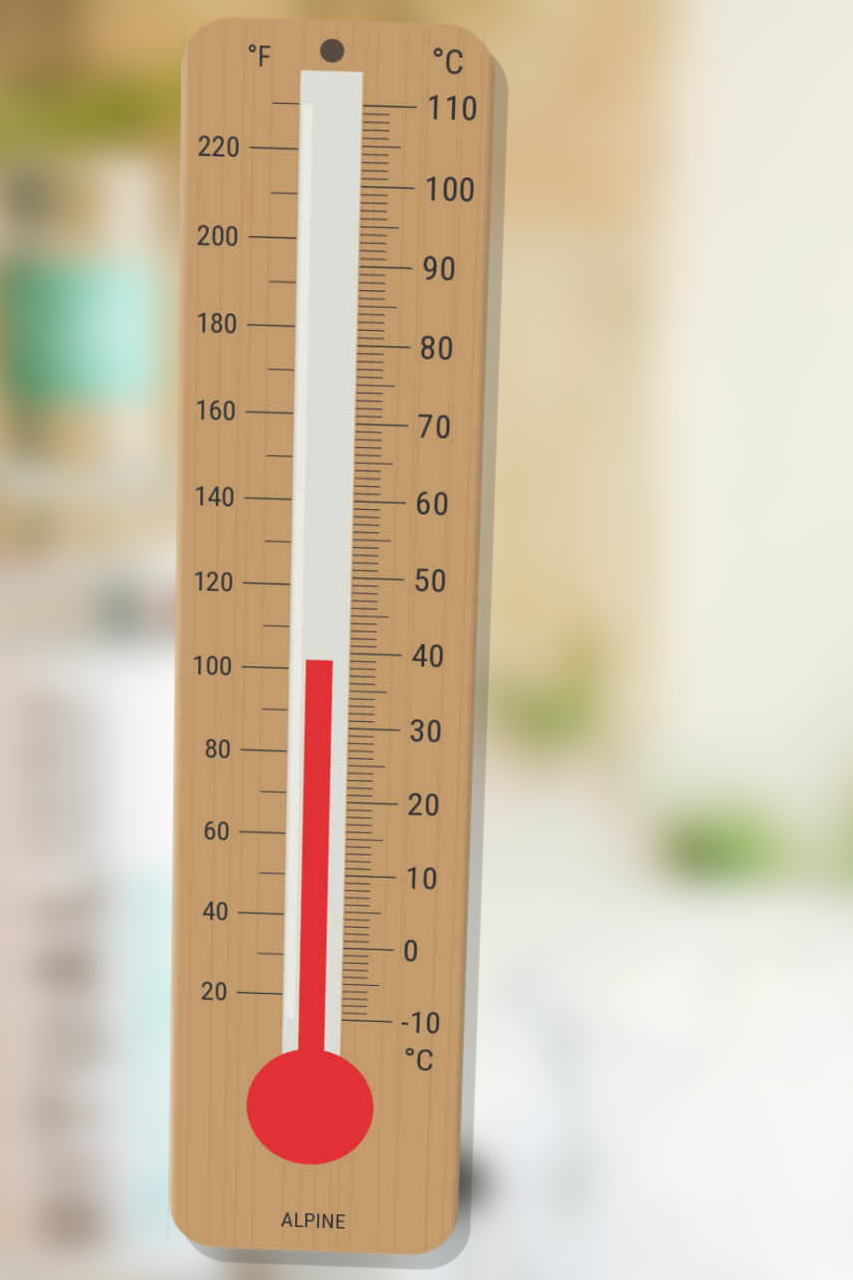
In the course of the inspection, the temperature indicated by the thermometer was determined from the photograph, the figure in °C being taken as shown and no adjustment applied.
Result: 39 °C
